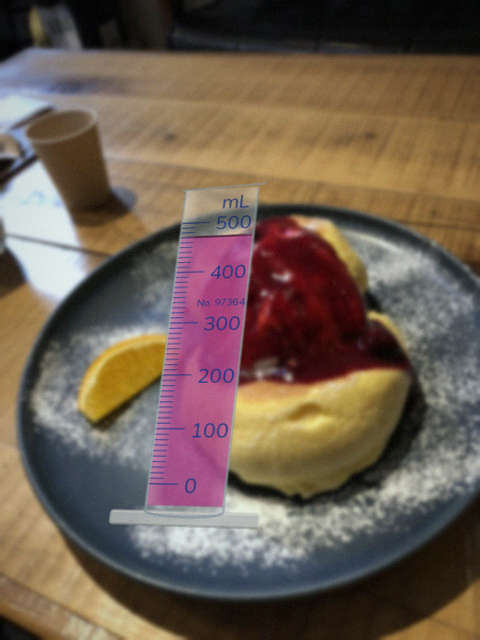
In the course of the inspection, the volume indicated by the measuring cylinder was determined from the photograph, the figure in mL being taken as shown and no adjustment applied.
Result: 470 mL
